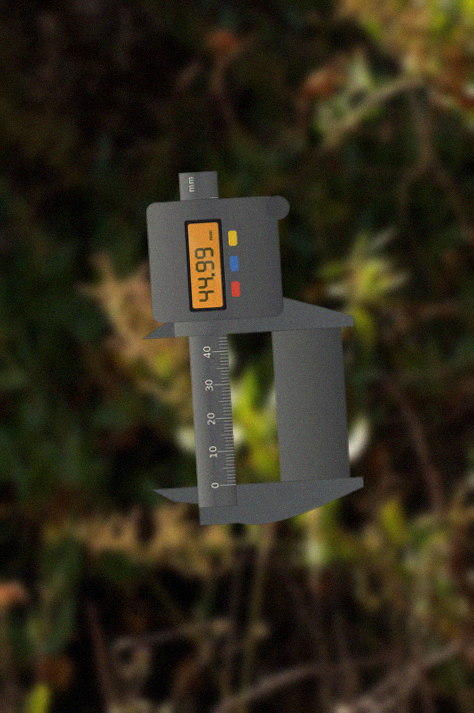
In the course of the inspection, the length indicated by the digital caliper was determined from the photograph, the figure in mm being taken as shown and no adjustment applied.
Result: 44.99 mm
